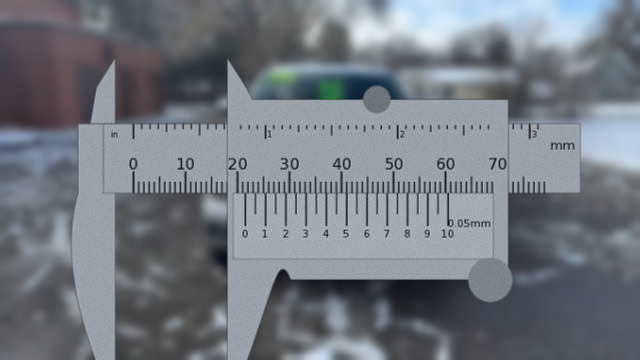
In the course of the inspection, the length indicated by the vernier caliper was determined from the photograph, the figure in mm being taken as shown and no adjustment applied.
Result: 21.5 mm
